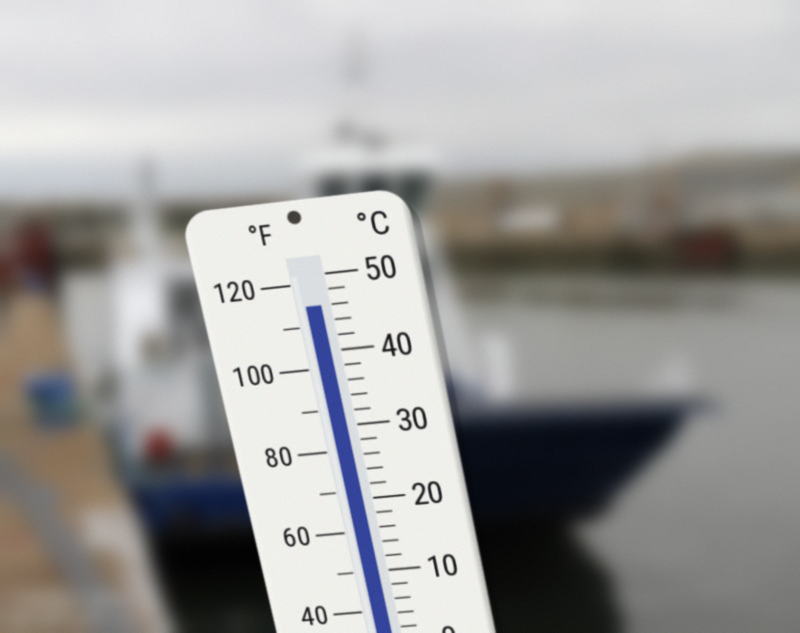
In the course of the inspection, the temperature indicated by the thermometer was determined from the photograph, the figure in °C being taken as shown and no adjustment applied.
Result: 46 °C
